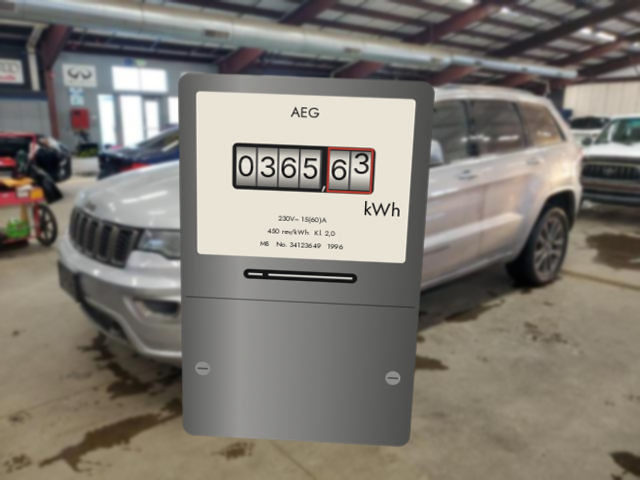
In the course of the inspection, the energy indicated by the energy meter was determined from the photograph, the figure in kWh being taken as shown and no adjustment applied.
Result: 365.63 kWh
